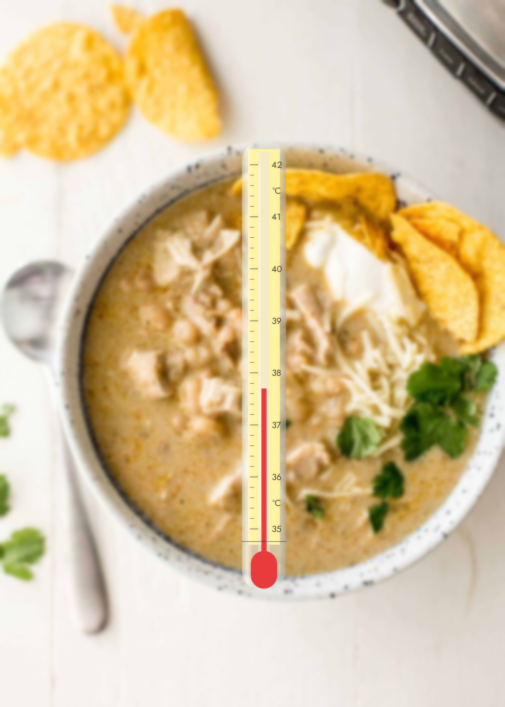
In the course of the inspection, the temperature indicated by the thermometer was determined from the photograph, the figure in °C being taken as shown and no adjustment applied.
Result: 37.7 °C
